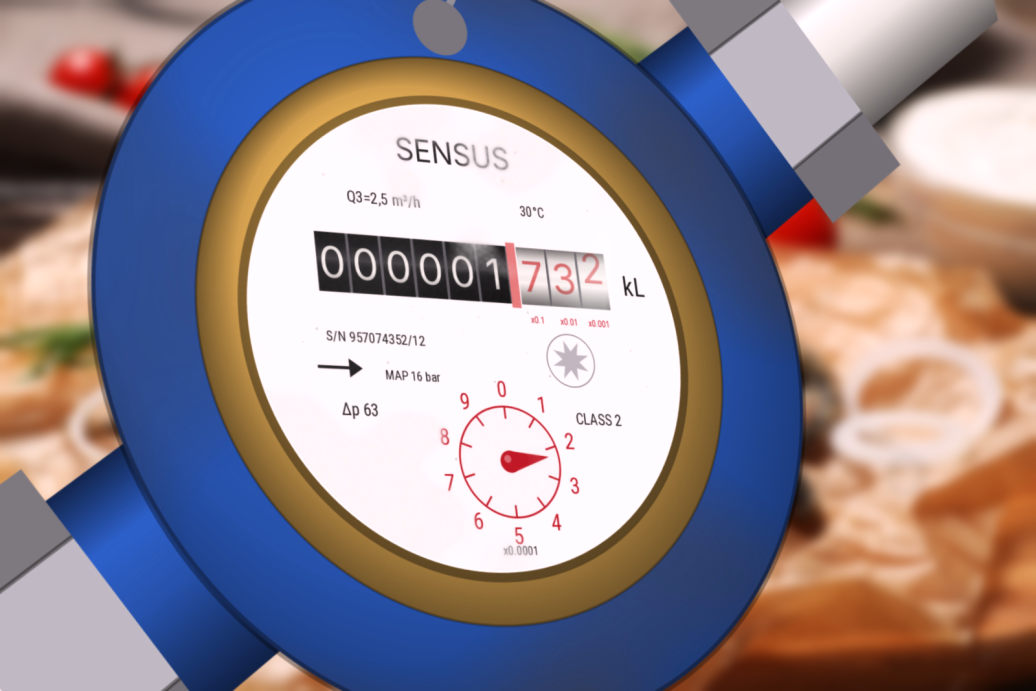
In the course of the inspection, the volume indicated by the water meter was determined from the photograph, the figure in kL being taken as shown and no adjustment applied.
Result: 1.7322 kL
